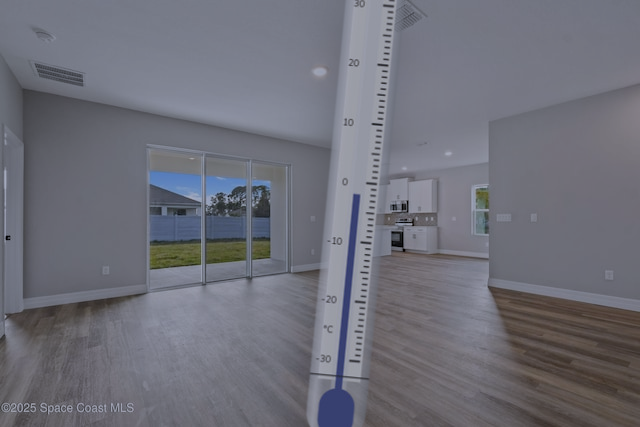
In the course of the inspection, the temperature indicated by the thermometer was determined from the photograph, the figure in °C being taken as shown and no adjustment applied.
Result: -2 °C
